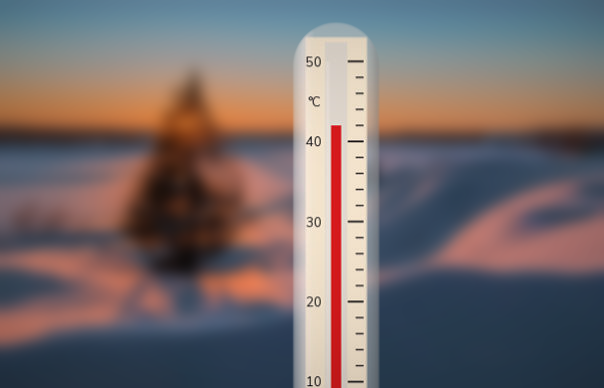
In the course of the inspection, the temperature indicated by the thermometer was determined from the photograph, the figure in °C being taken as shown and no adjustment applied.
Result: 42 °C
